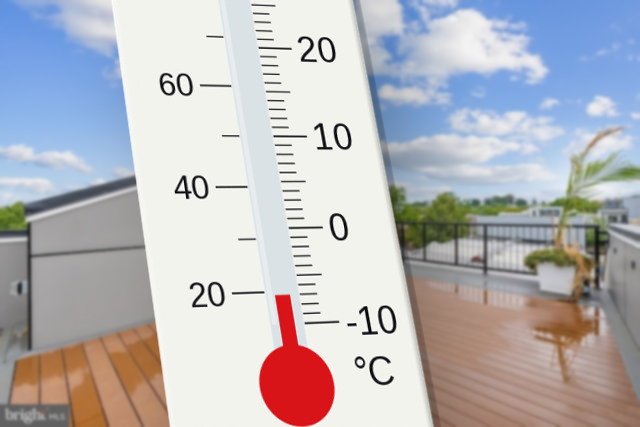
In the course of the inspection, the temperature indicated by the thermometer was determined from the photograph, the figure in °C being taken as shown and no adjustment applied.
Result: -7 °C
